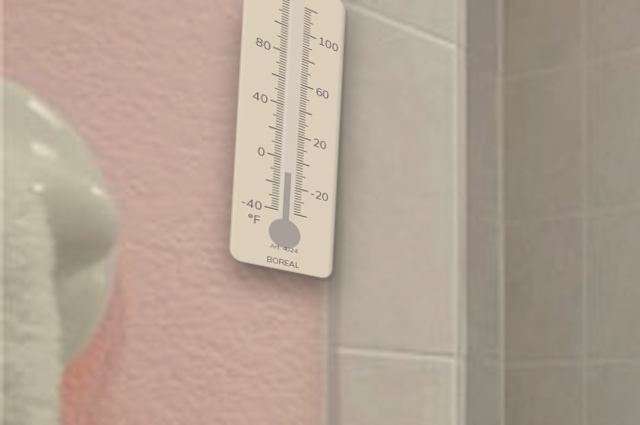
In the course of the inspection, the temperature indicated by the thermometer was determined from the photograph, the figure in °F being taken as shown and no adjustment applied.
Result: -10 °F
